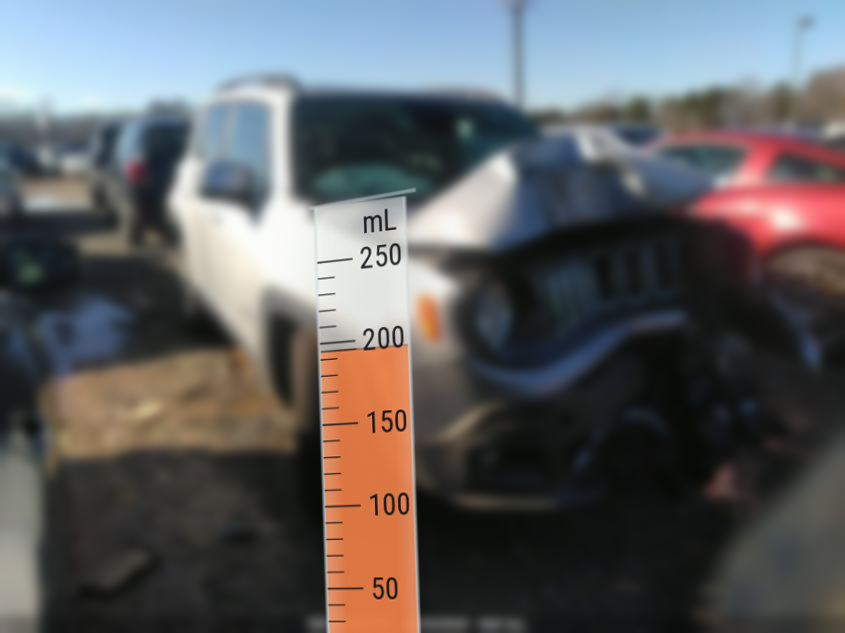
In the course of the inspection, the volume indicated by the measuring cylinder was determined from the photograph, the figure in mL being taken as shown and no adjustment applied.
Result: 195 mL
